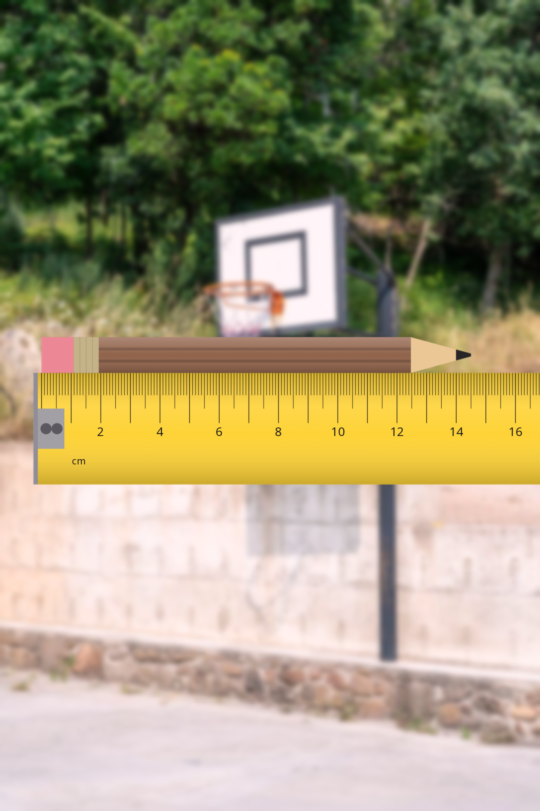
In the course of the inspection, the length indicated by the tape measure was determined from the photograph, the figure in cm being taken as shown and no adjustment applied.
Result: 14.5 cm
